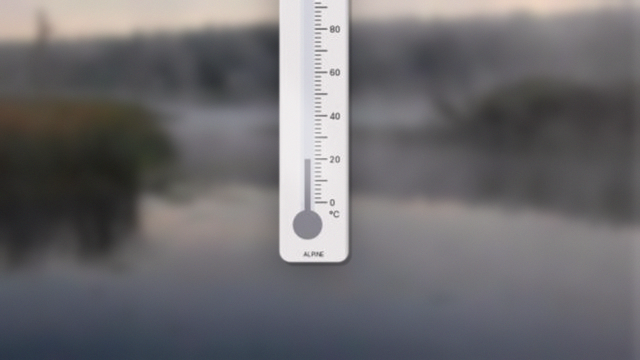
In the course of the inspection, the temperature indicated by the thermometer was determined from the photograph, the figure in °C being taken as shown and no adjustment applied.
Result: 20 °C
